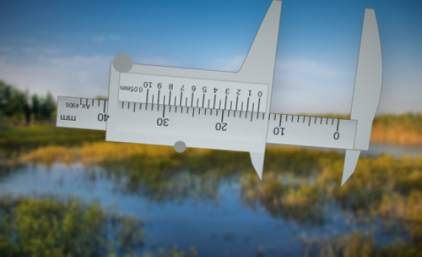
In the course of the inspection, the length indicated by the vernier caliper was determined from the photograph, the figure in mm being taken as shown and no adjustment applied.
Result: 14.0 mm
